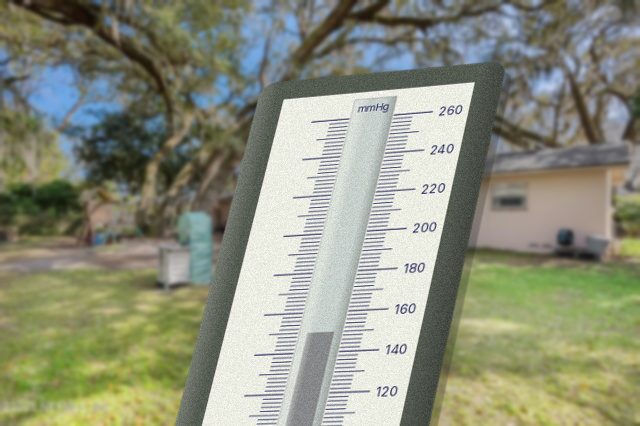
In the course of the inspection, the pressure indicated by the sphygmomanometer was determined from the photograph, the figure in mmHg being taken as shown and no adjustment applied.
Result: 150 mmHg
